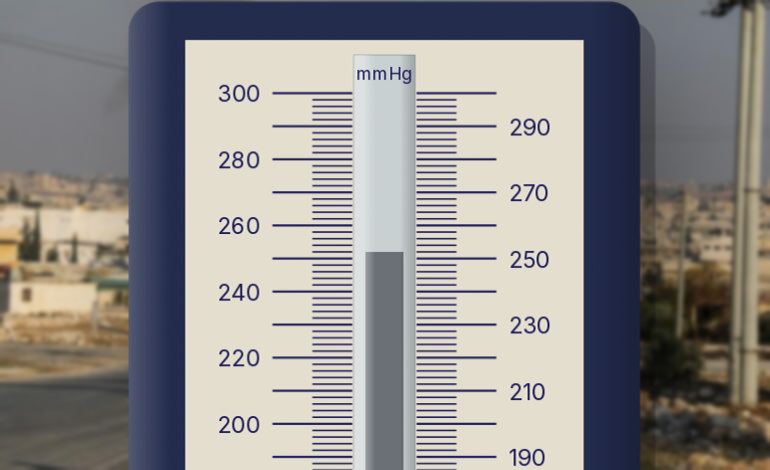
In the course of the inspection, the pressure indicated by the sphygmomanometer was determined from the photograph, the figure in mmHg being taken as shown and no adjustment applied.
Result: 252 mmHg
